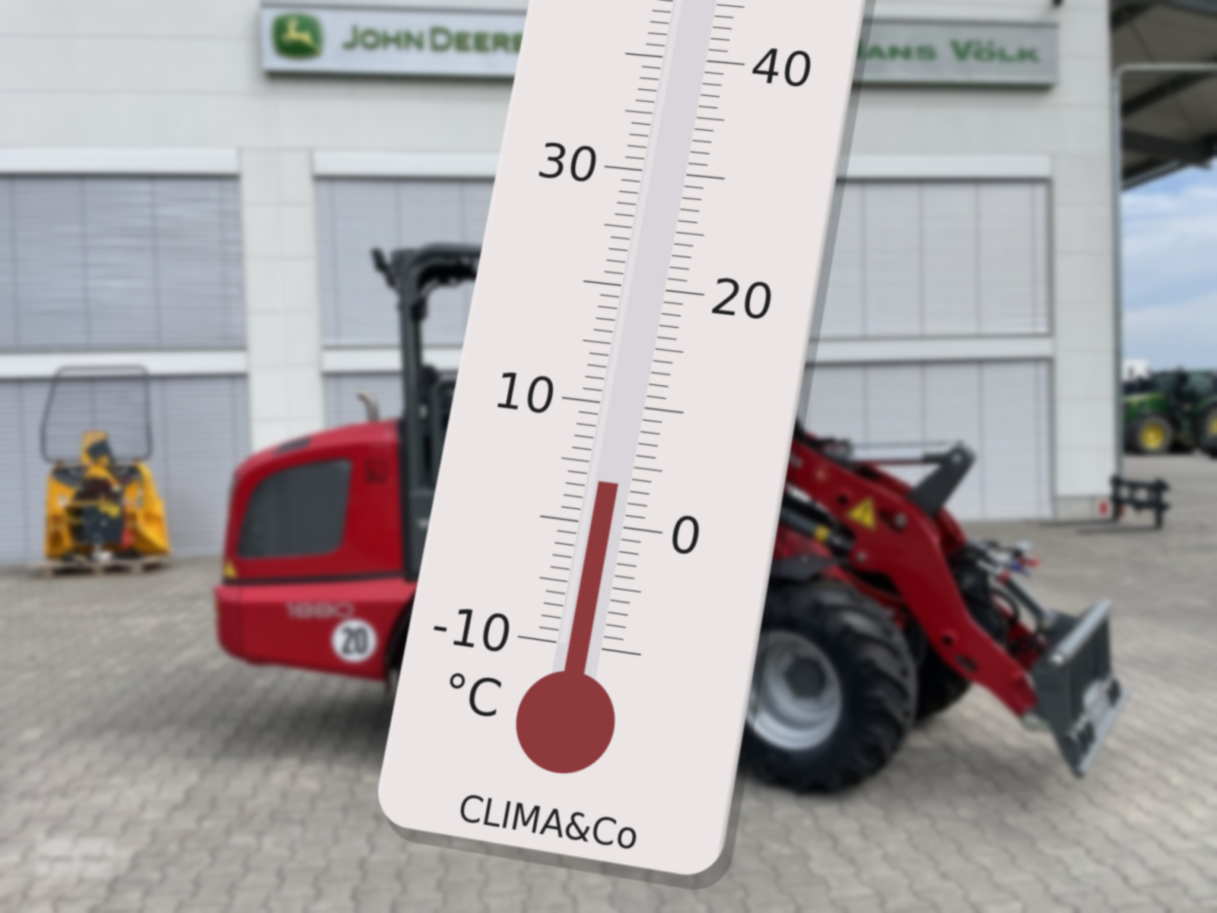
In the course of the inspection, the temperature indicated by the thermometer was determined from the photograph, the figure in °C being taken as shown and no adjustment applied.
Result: 3.5 °C
